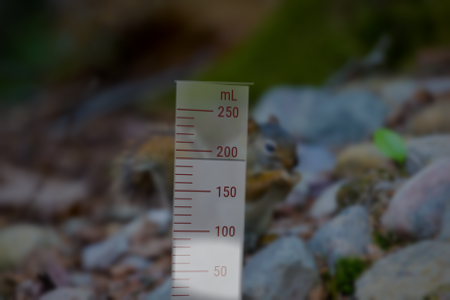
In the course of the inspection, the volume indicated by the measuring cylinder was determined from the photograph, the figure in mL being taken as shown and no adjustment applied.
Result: 190 mL
